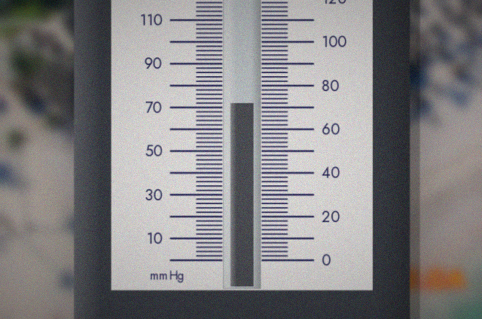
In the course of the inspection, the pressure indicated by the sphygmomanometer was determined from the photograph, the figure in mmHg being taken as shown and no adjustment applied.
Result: 72 mmHg
